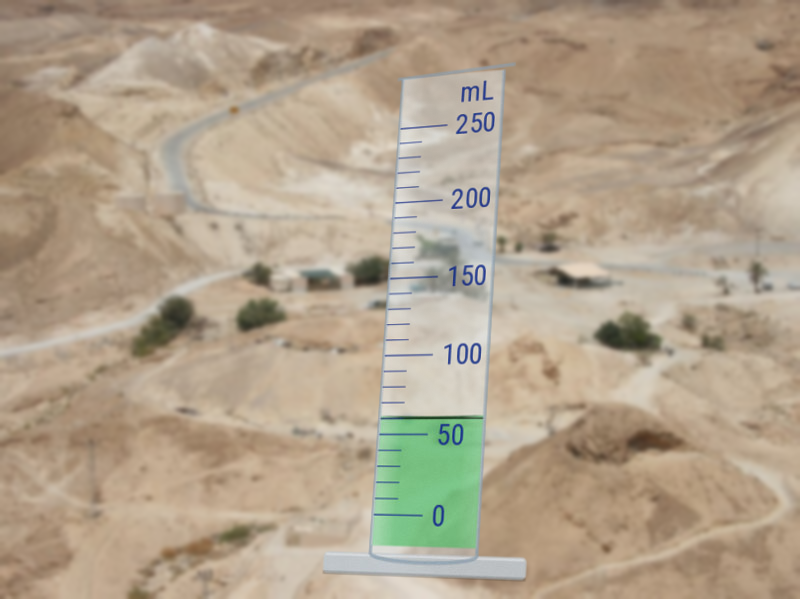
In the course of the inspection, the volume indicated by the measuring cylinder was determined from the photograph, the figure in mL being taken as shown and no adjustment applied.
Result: 60 mL
